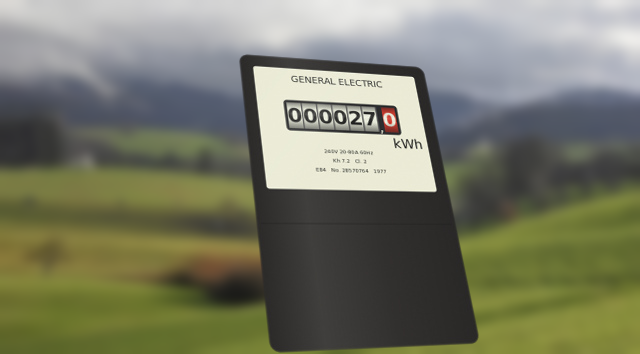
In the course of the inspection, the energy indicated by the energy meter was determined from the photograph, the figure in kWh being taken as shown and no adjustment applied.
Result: 27.0 kWh
